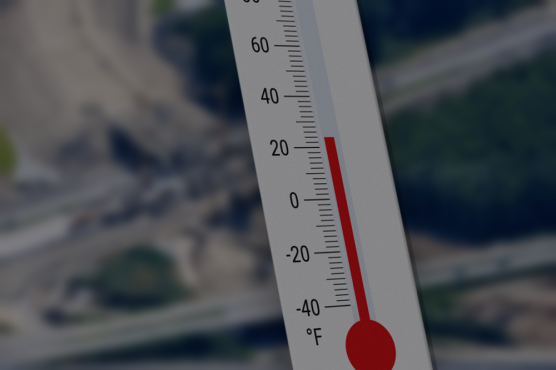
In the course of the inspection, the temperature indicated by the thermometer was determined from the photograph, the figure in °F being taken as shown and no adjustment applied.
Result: 24 °F
